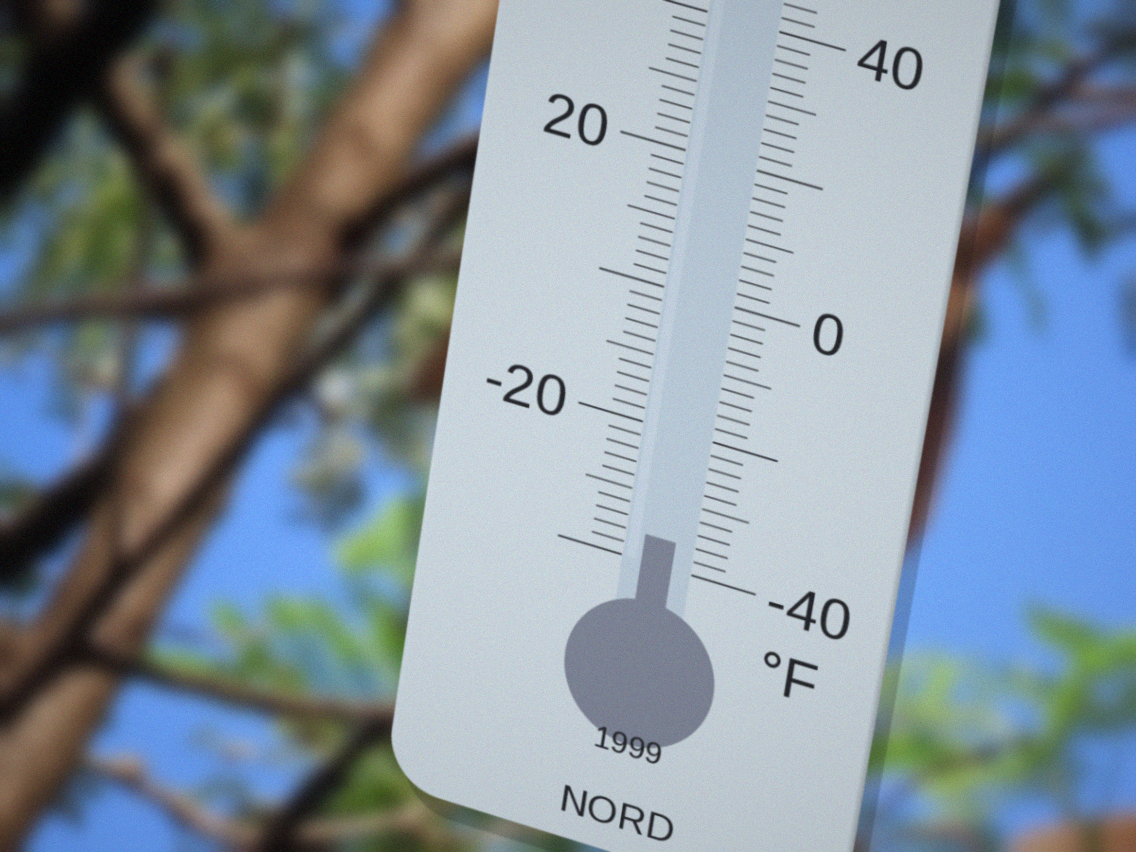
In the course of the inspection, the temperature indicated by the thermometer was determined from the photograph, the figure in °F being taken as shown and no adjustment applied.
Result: -36 °F
